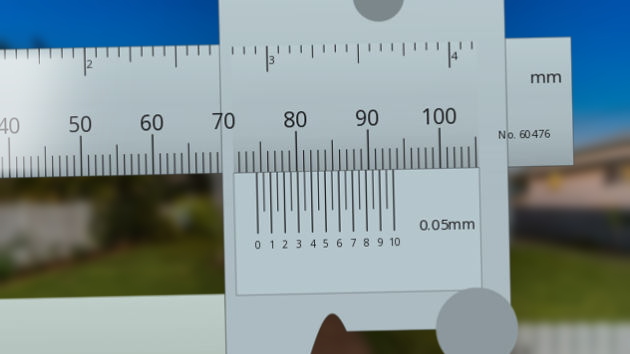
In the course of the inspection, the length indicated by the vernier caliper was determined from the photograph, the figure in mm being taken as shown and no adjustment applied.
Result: 74.4 mm
